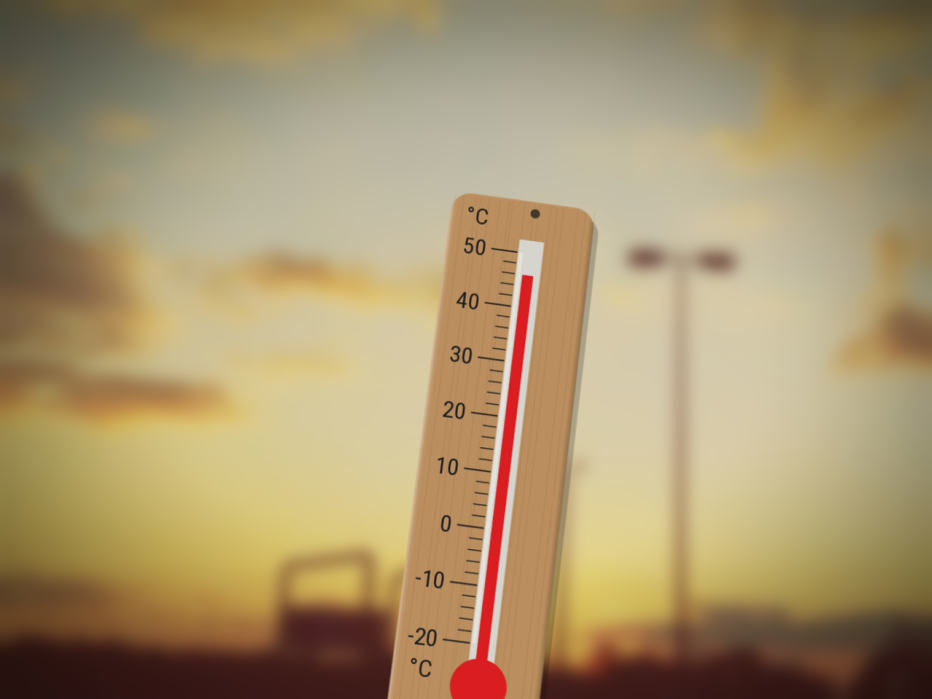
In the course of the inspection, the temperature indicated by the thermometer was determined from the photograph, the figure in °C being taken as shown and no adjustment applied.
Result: 46 °C
